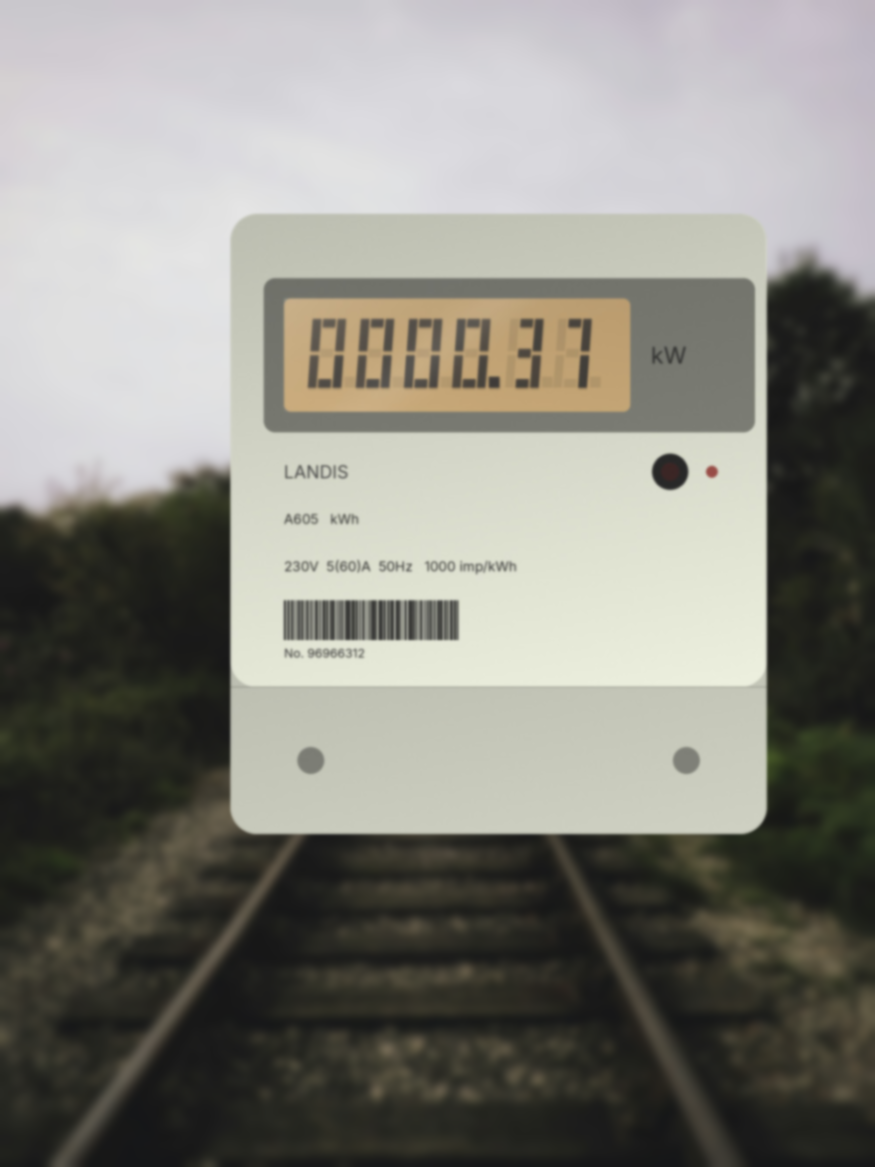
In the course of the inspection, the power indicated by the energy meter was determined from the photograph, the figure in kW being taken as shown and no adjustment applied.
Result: 0.37 kW
